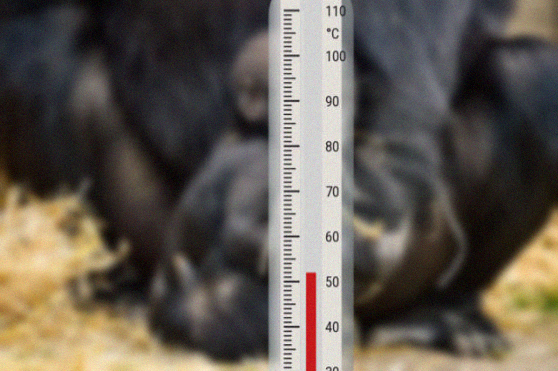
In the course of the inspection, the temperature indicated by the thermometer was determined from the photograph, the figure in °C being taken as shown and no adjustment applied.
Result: 52 °C
